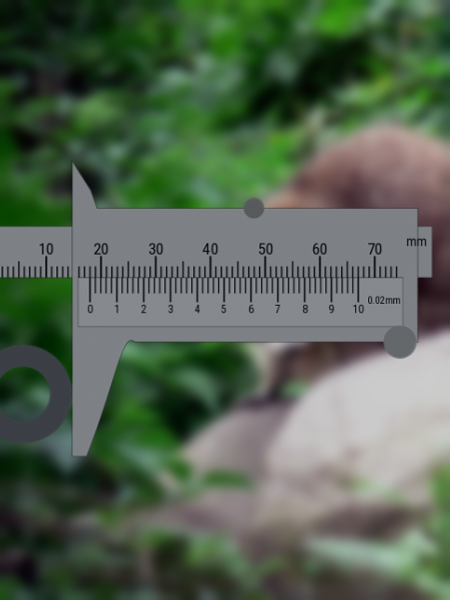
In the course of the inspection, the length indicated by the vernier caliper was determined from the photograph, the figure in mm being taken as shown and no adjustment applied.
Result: 18.0 mm
